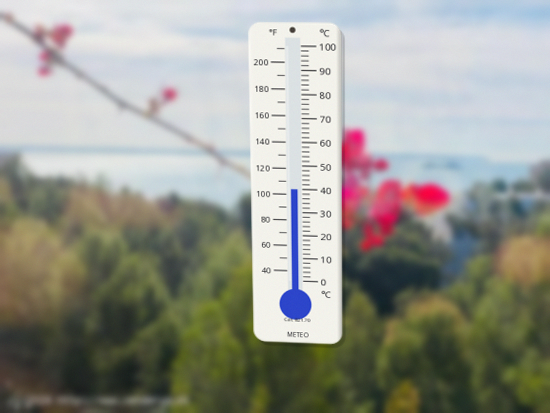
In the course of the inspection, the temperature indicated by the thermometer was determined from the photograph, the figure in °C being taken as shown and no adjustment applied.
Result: 40 °C
